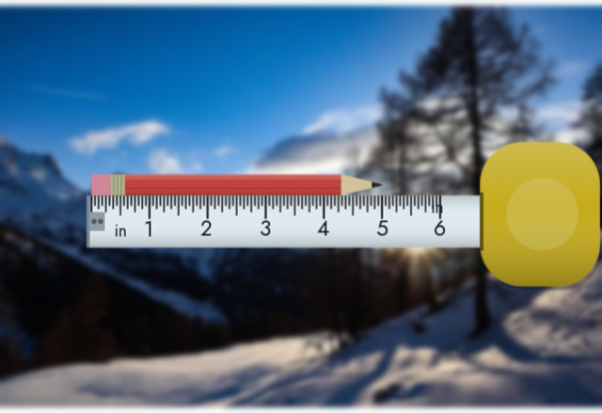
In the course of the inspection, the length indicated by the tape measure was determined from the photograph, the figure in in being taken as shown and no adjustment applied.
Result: 5 in
